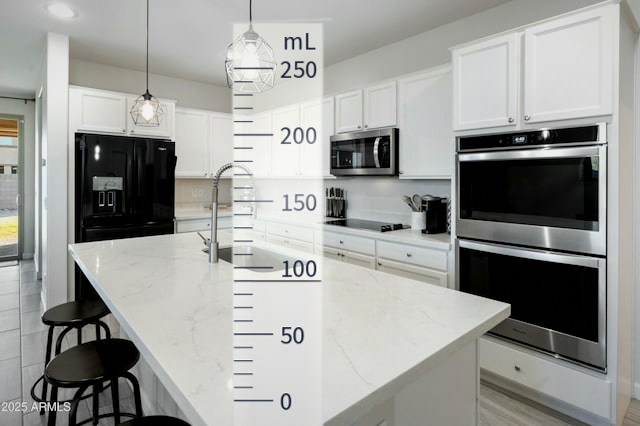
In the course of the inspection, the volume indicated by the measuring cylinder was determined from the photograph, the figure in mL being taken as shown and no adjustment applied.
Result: 90 mL
